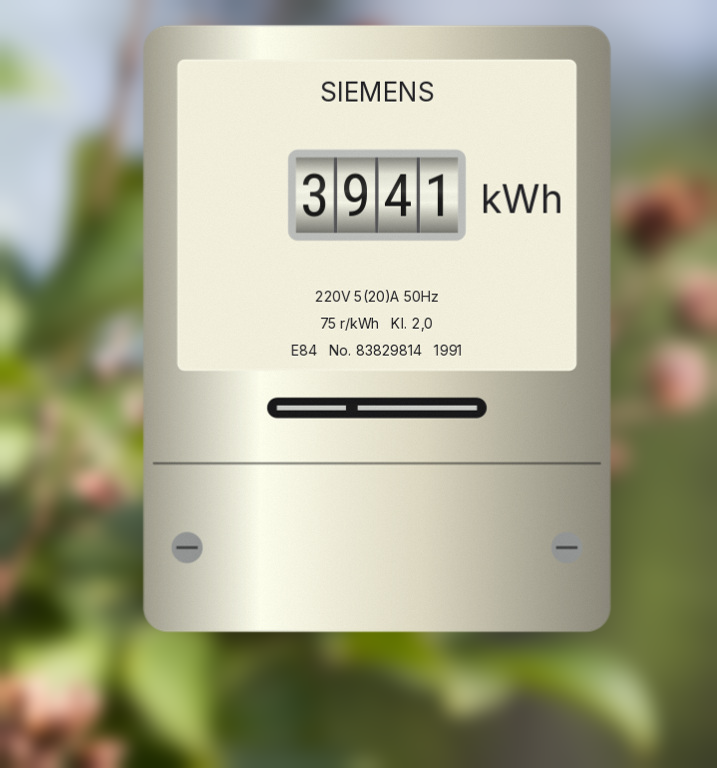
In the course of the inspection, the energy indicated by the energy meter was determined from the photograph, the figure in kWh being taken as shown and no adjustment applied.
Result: 3941 kWh
